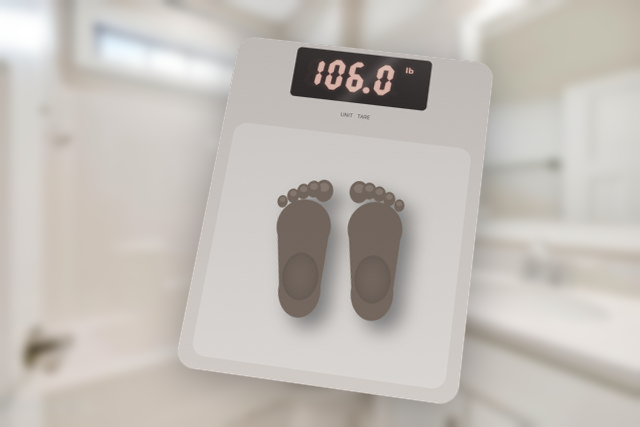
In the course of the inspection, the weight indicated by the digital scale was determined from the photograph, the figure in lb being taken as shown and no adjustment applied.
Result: 106.0 lb
